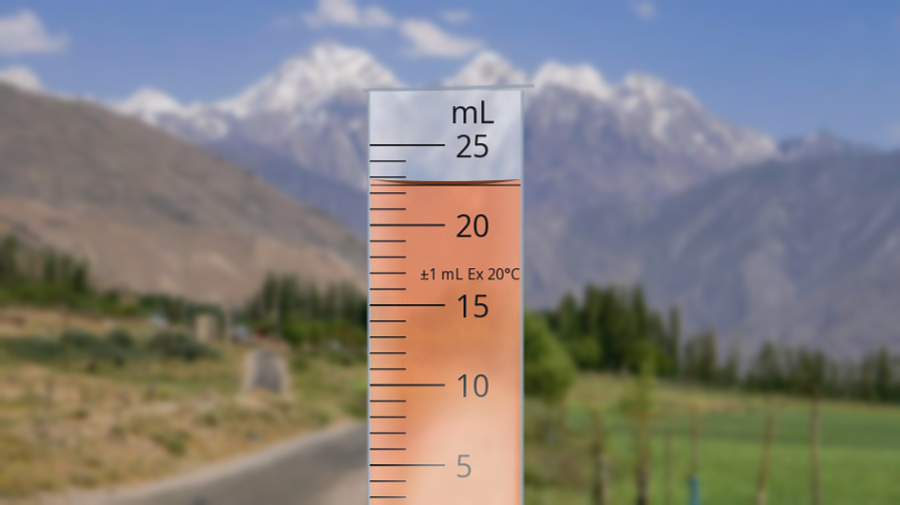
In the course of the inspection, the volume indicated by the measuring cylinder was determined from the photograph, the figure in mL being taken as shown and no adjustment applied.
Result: 22.5 mL
